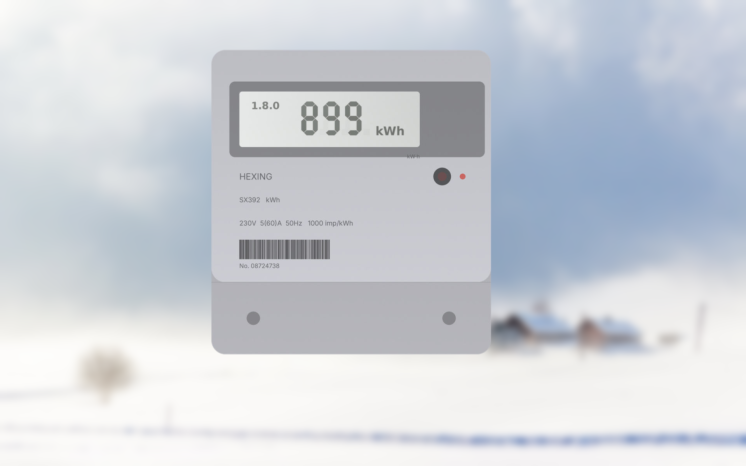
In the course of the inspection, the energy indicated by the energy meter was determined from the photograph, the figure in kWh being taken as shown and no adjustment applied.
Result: 899 kWh
